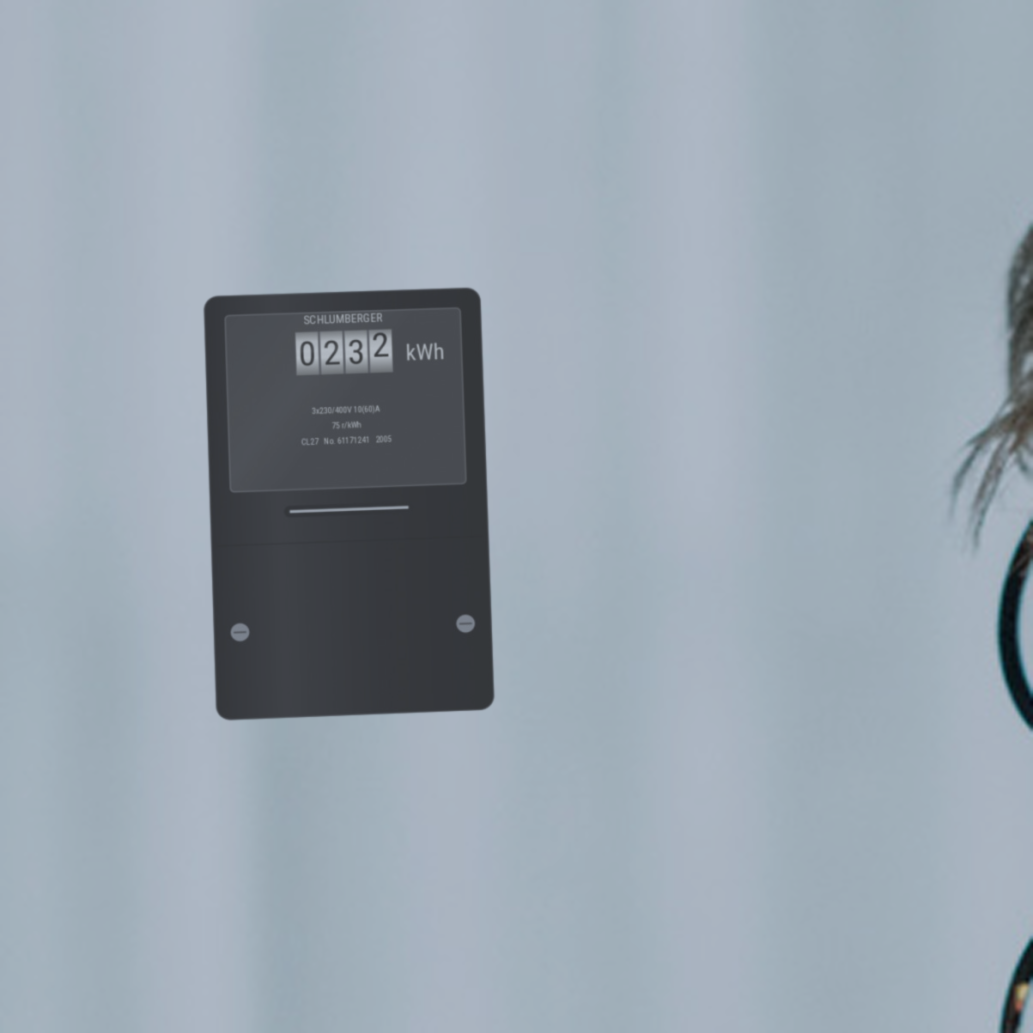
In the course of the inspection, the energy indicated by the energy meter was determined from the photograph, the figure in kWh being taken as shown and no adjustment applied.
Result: 232 kWh
